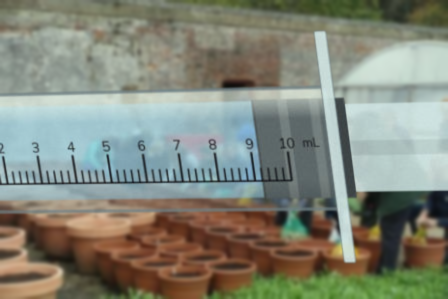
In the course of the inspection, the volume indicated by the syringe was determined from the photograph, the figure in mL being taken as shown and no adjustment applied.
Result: 9.2 mL
